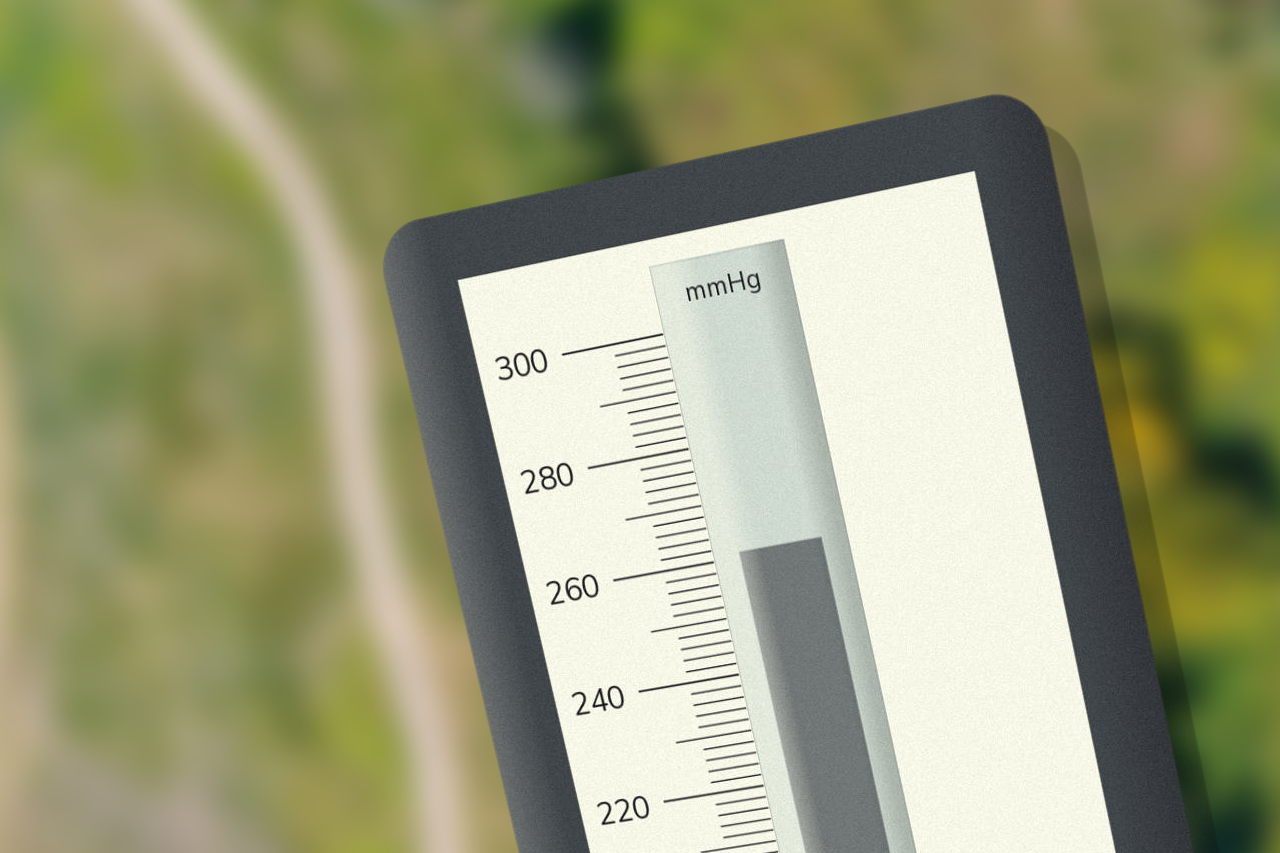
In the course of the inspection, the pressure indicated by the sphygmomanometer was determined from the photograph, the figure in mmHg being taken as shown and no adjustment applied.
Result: 261 mmHg
